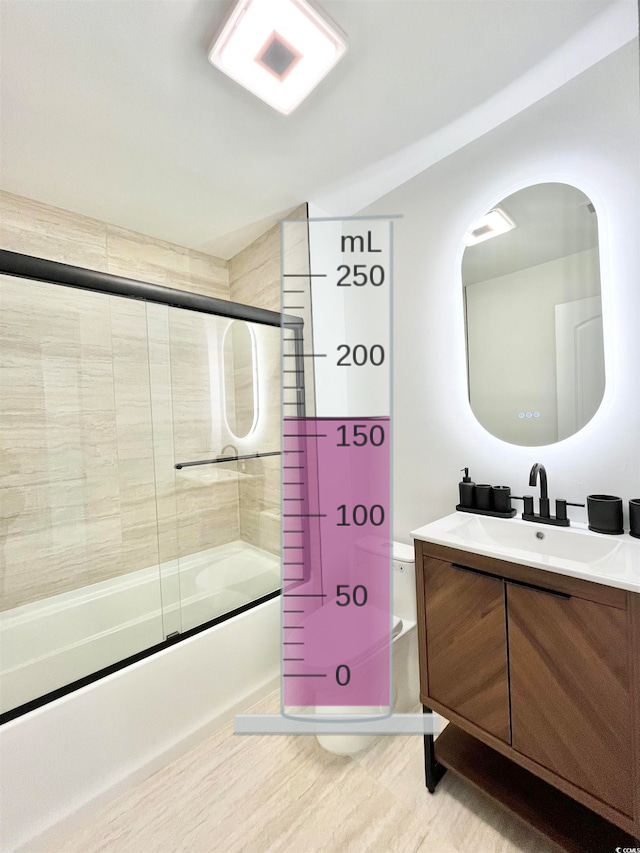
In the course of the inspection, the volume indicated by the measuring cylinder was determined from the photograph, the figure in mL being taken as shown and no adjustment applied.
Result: 160 mL
